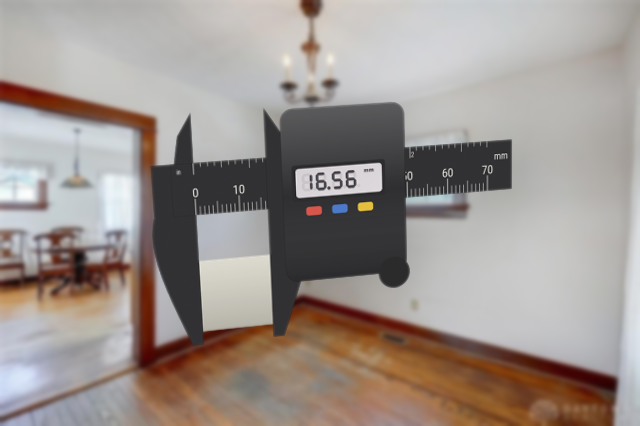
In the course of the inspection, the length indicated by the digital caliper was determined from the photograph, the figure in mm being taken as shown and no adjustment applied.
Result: 16.56 mm
